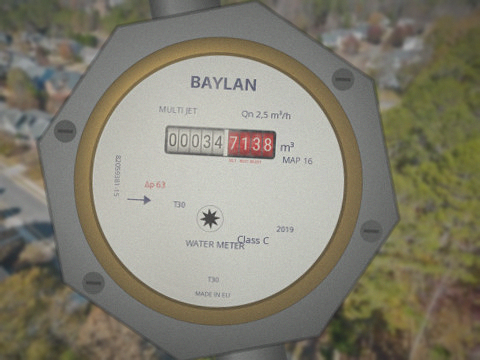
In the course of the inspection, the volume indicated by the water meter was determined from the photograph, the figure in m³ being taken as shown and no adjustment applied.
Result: 34.7138 m³
